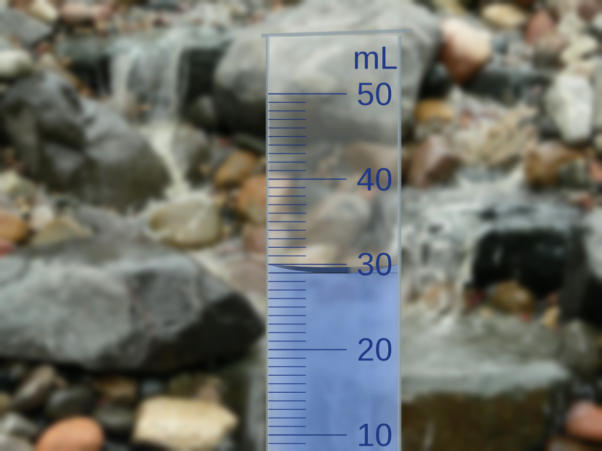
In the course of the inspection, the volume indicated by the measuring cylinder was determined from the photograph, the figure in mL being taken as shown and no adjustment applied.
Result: 29 mL
